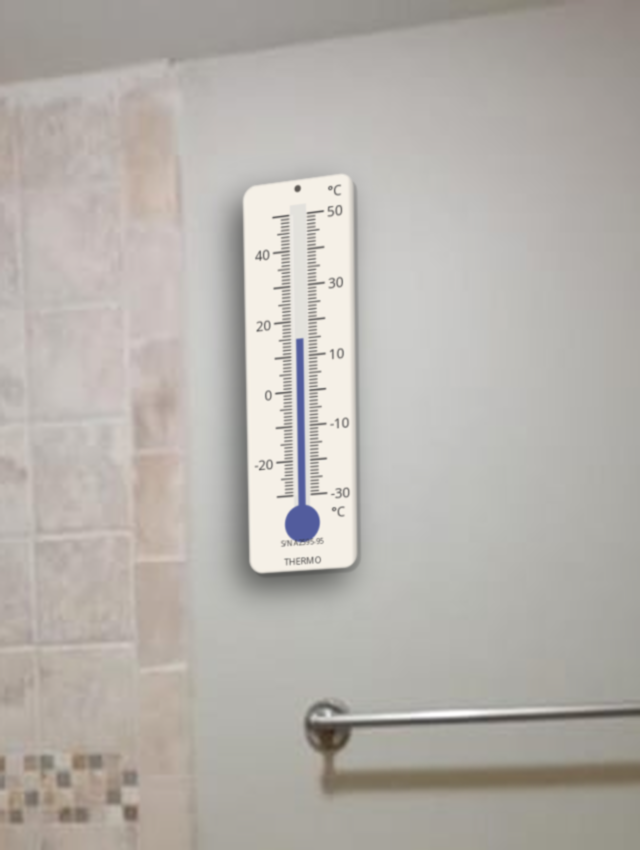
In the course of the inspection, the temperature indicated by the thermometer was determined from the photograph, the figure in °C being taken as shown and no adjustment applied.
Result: 15 °C
